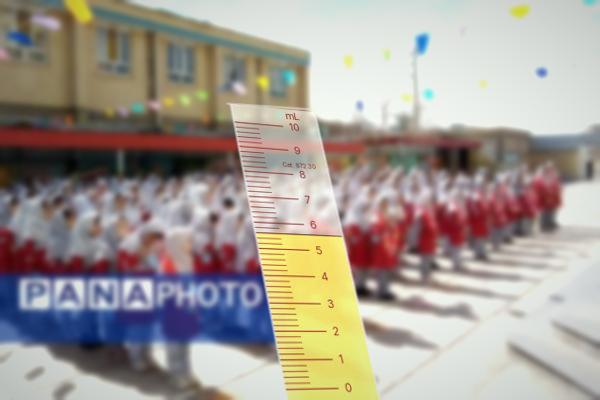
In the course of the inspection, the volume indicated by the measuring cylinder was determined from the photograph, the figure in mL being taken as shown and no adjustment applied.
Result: 5.6 mL
